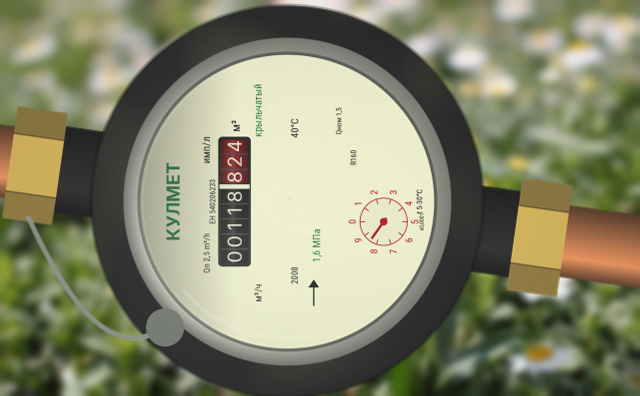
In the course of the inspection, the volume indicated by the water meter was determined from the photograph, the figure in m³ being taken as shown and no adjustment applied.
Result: 118.8248 m³
